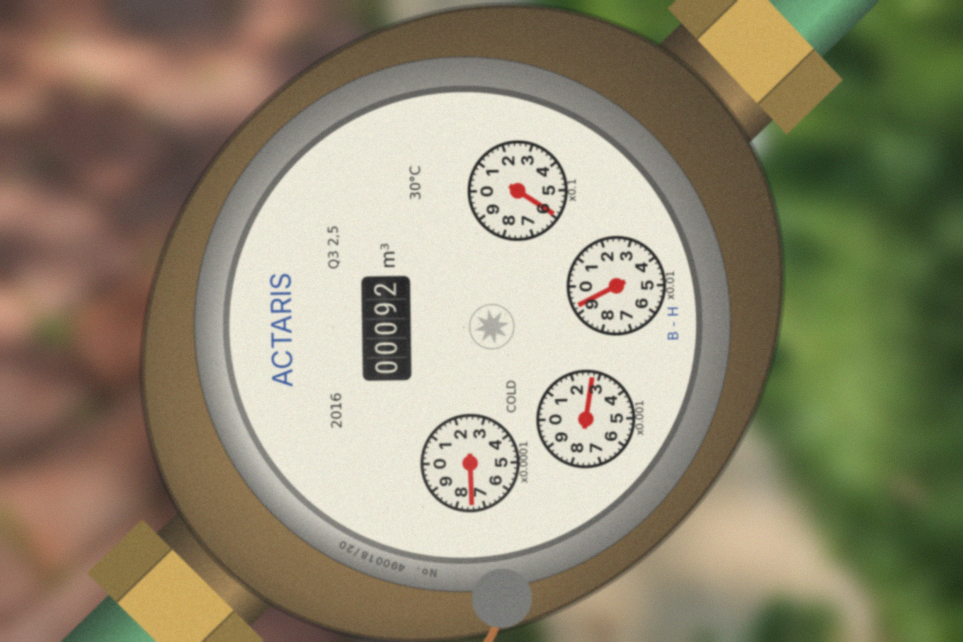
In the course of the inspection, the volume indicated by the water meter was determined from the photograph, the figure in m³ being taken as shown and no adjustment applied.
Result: 92.5927 m³
